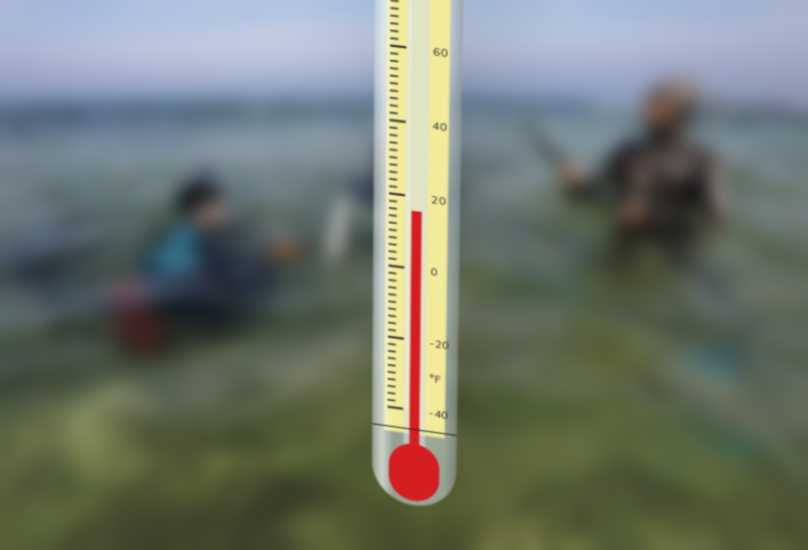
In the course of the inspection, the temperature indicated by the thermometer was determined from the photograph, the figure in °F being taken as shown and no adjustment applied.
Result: 16 °F
